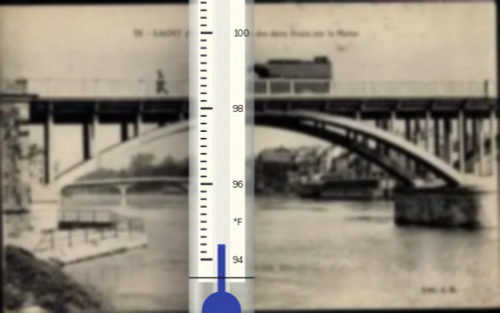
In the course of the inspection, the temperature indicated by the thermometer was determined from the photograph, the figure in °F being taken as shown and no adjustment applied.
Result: 94.4 °F
